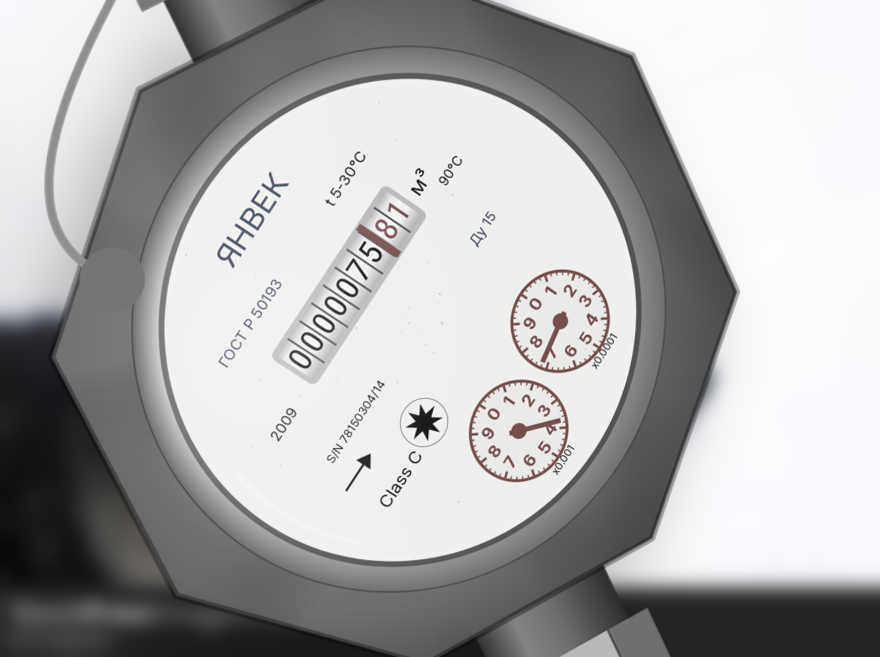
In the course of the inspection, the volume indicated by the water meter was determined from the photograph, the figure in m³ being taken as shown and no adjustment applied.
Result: 75.8137 m³
